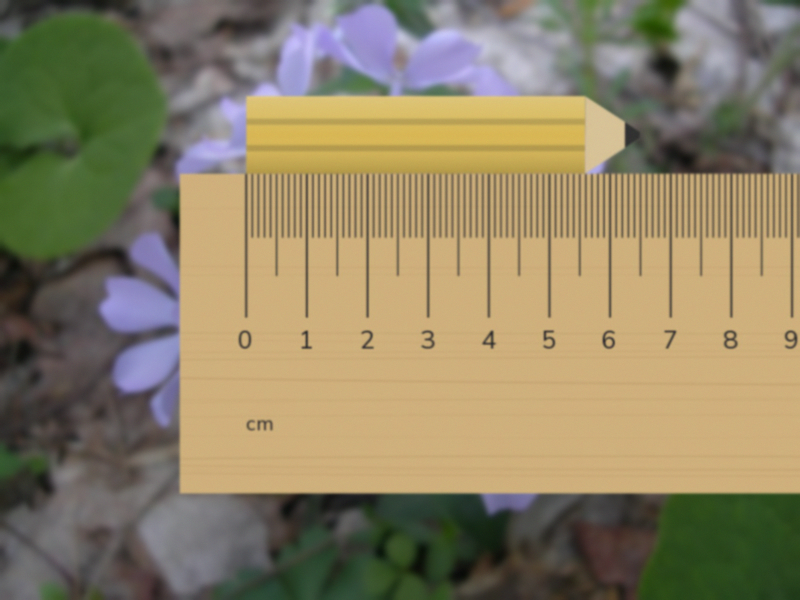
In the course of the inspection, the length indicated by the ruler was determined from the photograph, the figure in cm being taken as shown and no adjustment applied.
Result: 6.5 cm
